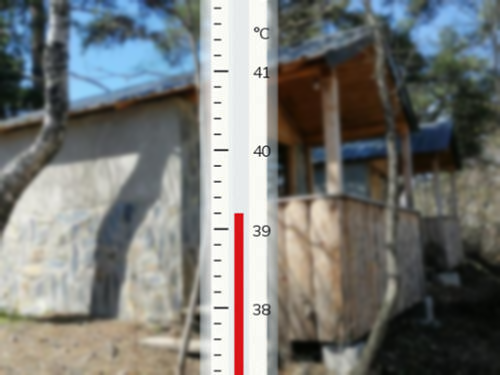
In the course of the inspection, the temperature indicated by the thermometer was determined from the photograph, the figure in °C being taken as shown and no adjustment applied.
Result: 39.2 °C
